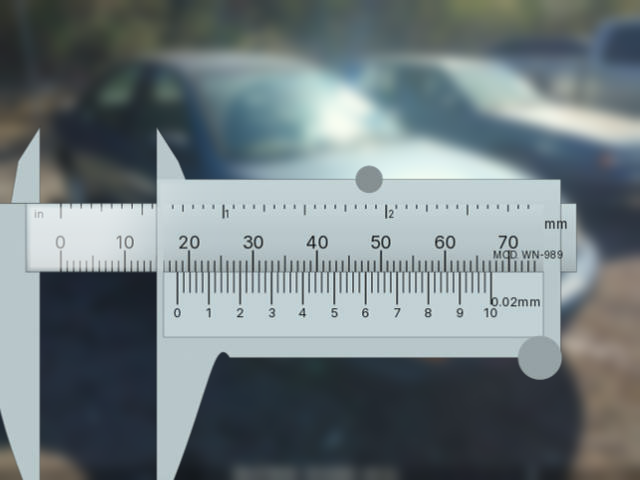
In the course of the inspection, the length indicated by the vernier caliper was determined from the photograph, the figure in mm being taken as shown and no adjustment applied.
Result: 18.2 mm
